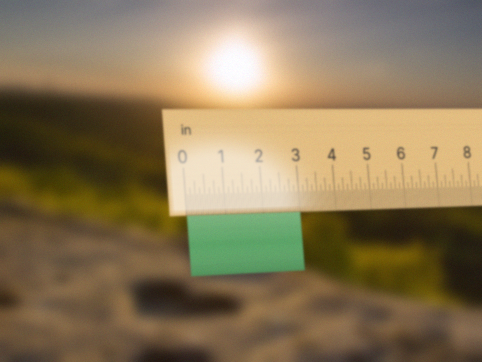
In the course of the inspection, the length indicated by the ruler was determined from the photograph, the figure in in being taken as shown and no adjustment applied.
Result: 3 in
